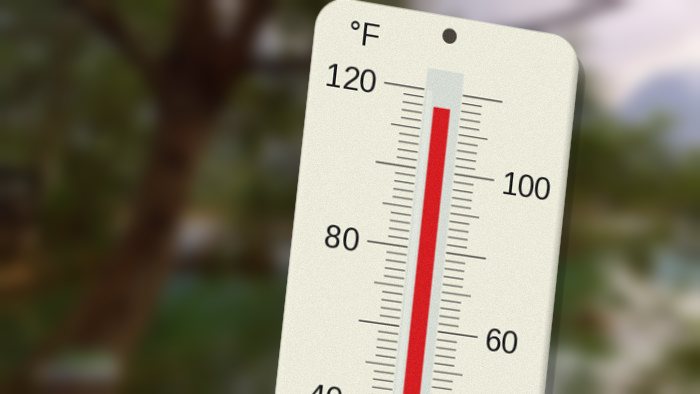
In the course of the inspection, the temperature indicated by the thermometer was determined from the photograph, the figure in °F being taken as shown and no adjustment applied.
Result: 116 °F
